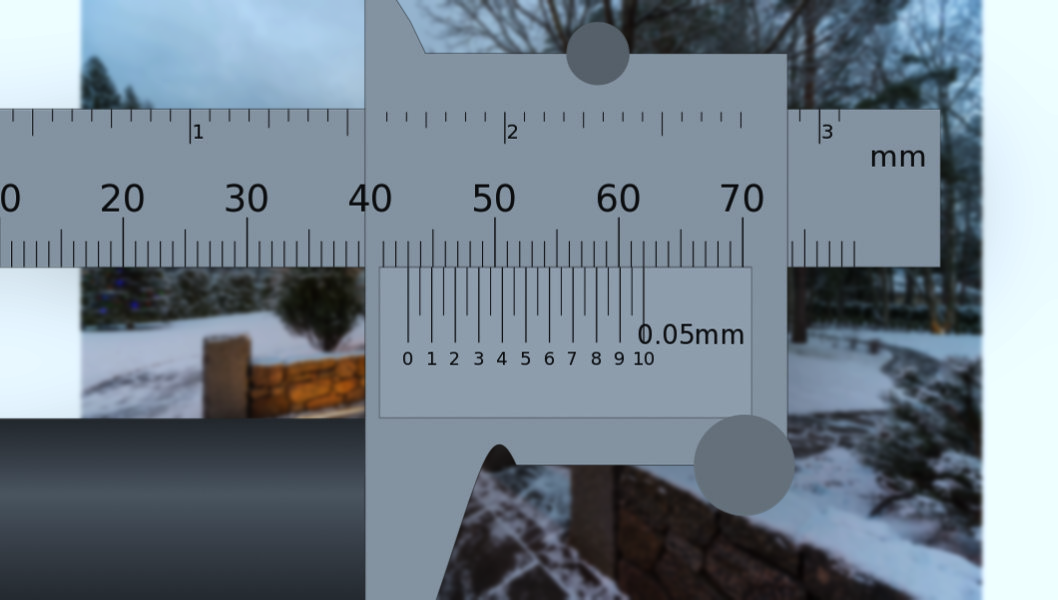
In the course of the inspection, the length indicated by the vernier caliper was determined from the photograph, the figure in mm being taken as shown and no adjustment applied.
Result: 43.0 mm
